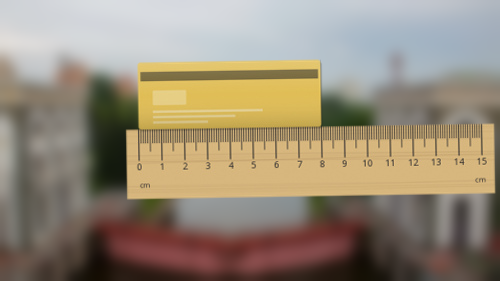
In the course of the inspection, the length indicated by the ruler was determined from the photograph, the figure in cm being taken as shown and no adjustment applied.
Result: 8 cm
